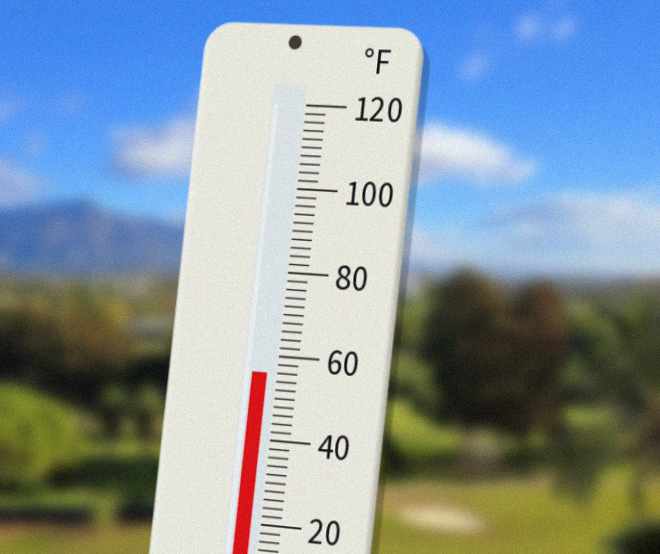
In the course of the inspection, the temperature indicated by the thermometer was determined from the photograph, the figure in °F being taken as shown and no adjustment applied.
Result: 56 °F
